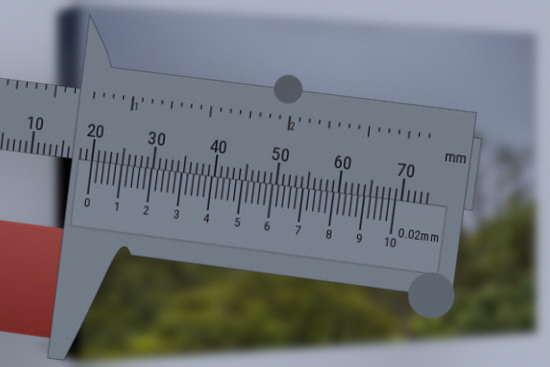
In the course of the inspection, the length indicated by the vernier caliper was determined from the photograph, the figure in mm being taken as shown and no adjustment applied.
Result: 20.0 mm
